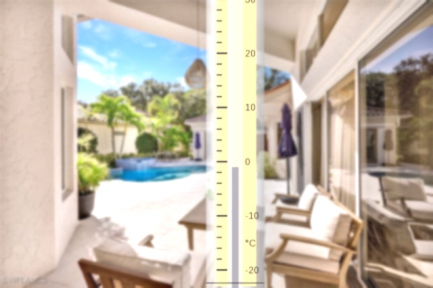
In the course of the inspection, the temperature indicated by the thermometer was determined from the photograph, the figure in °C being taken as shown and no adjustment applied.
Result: -1 °C
